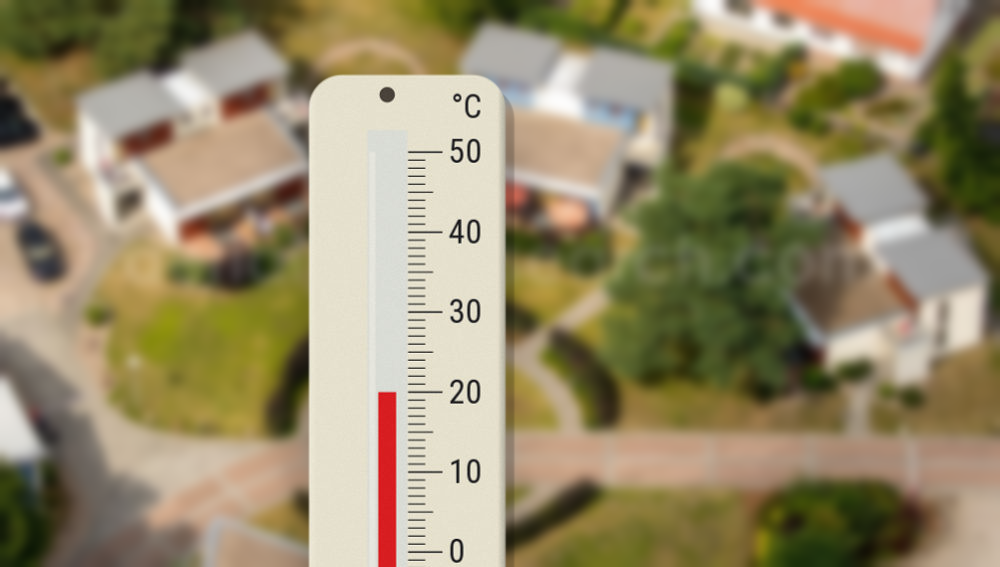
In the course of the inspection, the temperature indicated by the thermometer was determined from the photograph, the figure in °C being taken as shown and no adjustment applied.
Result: 20 °C
